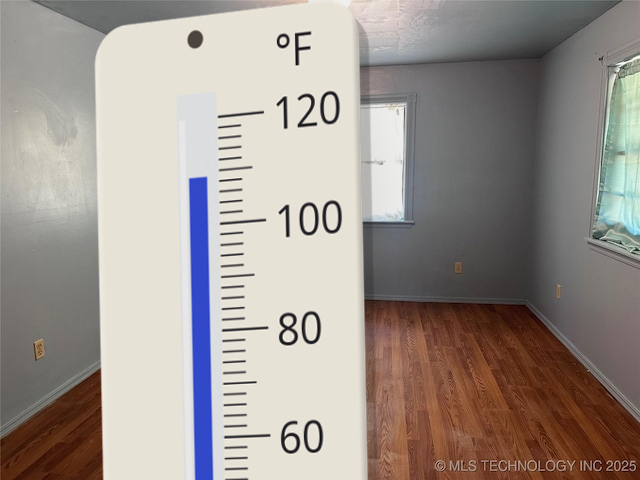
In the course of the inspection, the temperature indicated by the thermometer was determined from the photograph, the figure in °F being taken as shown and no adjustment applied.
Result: 109 °F
